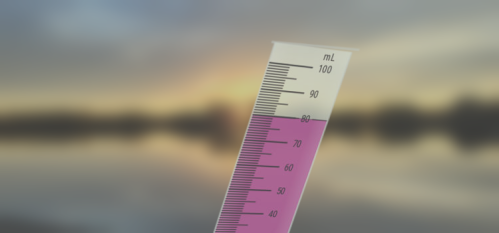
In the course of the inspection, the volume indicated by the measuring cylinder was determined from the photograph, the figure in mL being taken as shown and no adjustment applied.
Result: 80 mL
